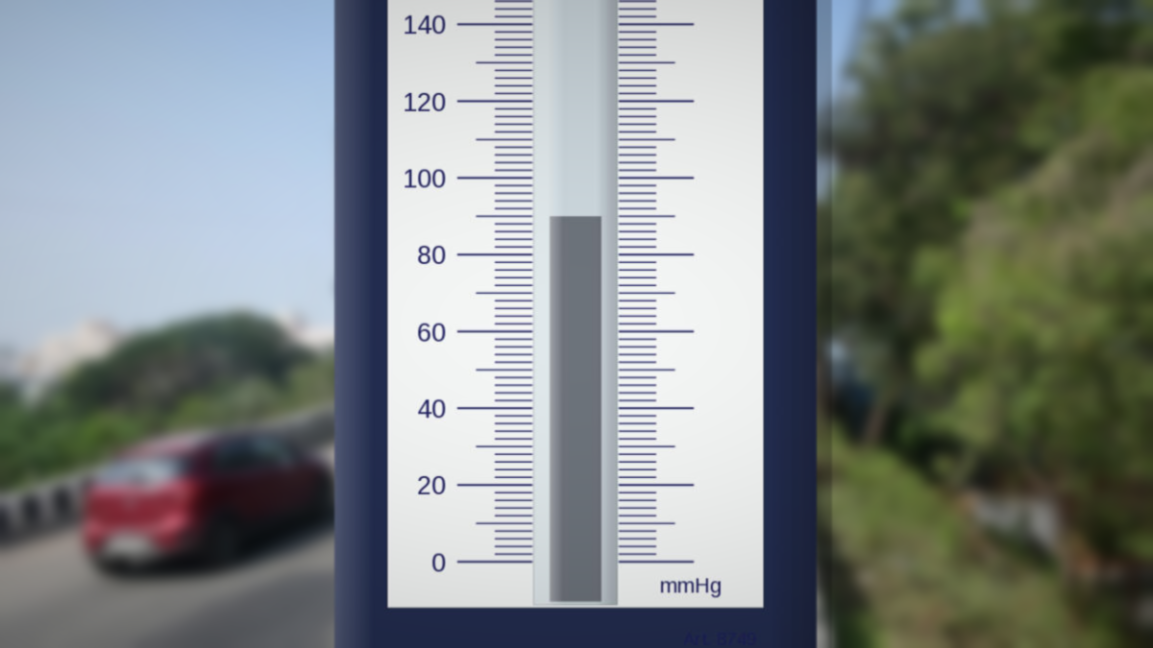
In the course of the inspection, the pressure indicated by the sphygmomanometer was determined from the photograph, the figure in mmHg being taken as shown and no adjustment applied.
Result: 90 mmHg
